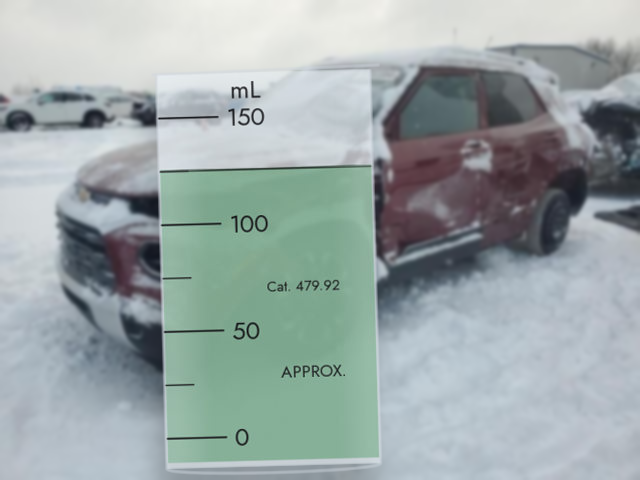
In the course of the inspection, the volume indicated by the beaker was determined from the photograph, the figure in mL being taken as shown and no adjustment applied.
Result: 125 mL
